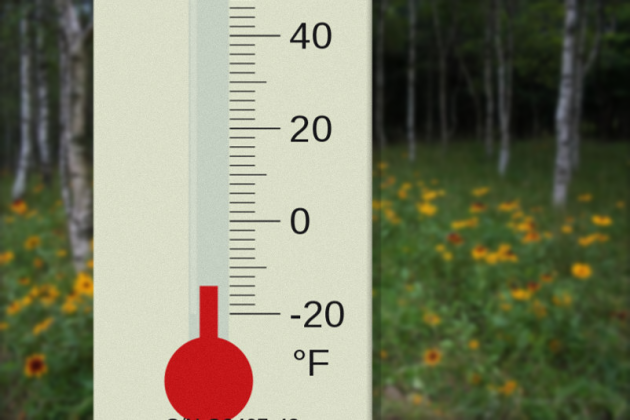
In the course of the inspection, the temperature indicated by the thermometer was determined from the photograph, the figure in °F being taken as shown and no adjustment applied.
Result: -14 °F
